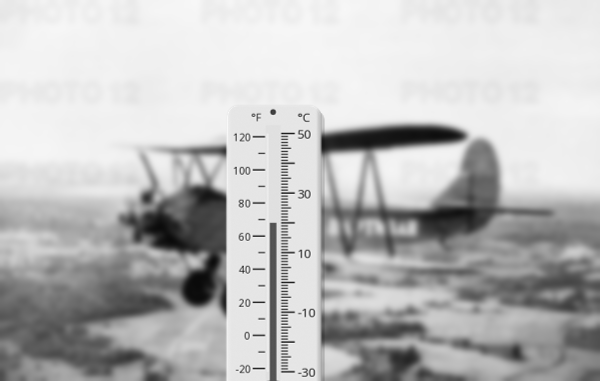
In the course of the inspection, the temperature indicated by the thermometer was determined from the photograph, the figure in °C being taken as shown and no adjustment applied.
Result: 20 °C
